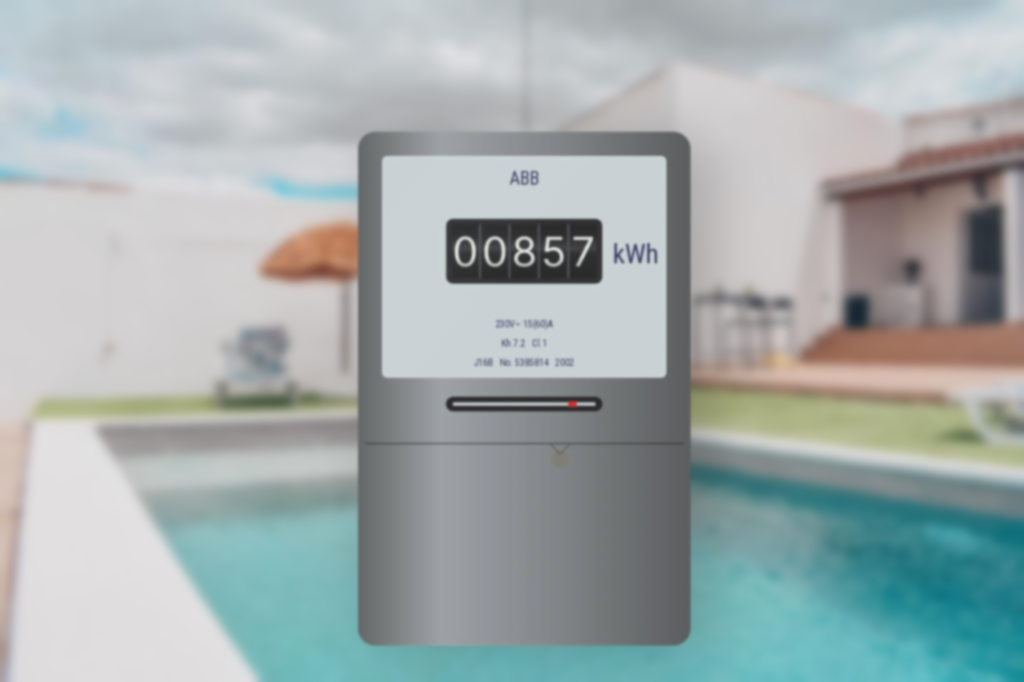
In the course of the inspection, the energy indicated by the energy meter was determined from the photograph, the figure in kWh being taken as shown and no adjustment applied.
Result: 857 kWh
